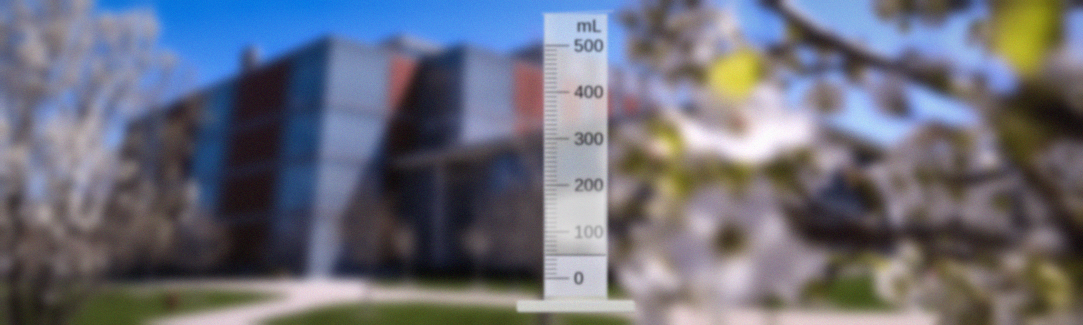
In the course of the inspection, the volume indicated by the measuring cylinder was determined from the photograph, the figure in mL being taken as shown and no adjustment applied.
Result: 50 mL
